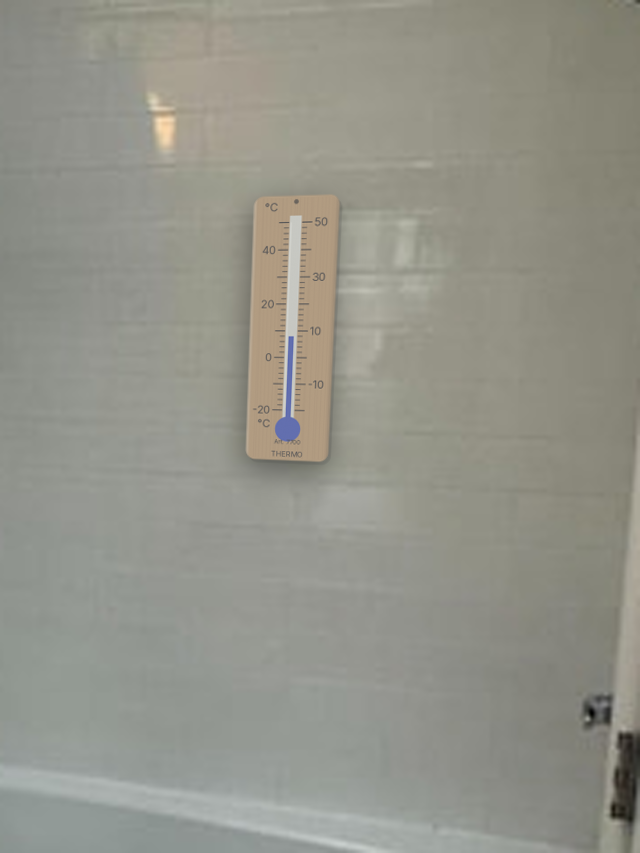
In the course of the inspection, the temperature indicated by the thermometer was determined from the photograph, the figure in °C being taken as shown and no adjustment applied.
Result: 8 °C
